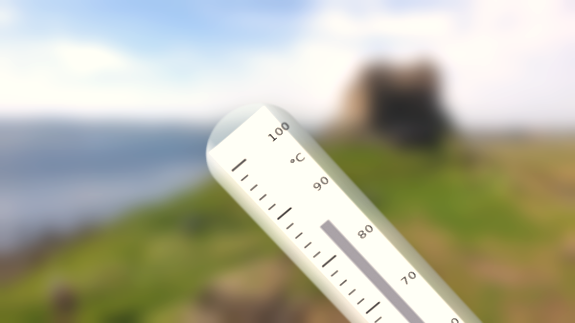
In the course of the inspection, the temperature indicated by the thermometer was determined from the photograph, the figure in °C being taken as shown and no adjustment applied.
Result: 85 °C
